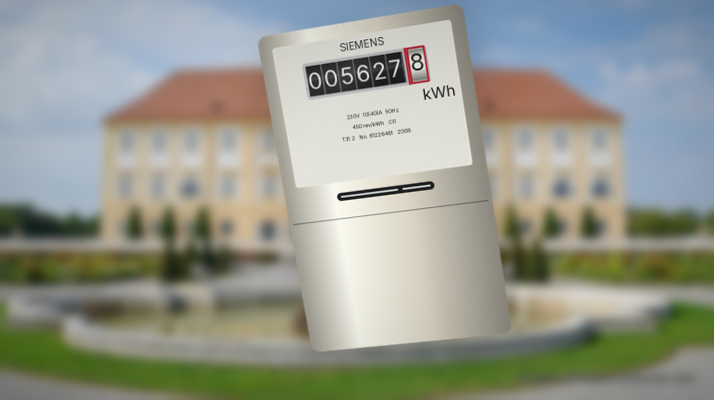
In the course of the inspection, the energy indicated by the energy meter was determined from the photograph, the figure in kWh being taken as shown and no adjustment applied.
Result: 5627.8 kWh
